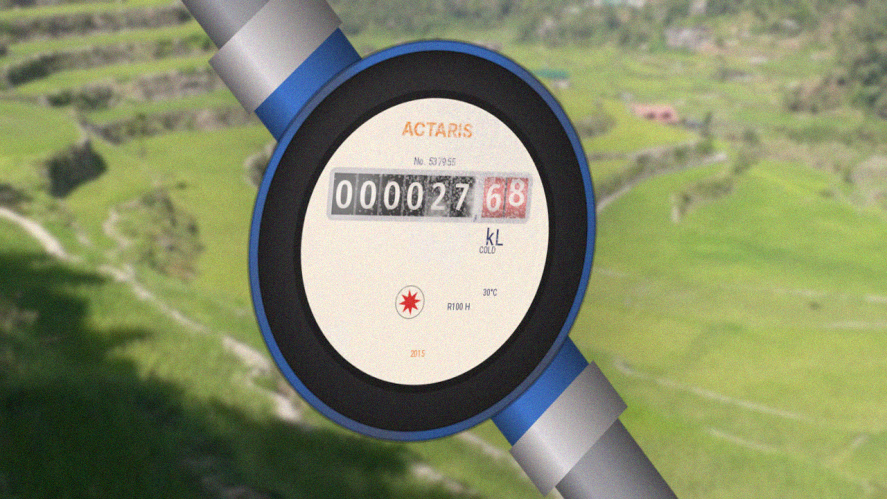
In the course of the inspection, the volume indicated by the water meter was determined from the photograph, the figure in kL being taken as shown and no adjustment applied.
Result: 27.68 kL
